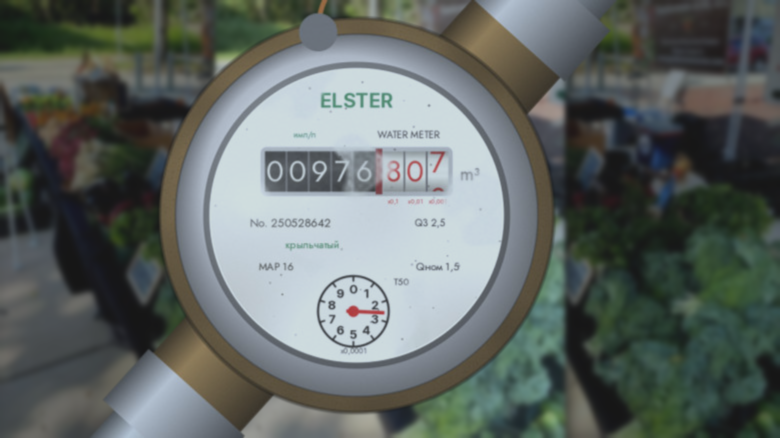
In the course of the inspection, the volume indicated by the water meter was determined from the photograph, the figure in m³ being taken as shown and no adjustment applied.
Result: 976.8072 m³
